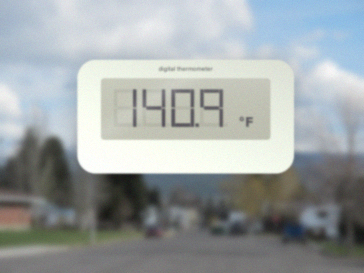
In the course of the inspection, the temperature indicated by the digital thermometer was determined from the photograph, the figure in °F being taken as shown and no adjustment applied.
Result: 140.9 °F
